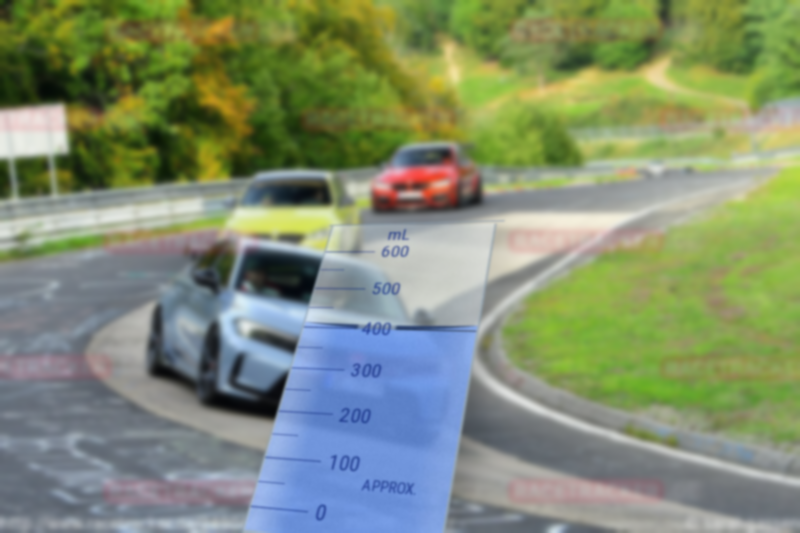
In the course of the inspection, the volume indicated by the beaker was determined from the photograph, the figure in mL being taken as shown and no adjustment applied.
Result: 400 mL
